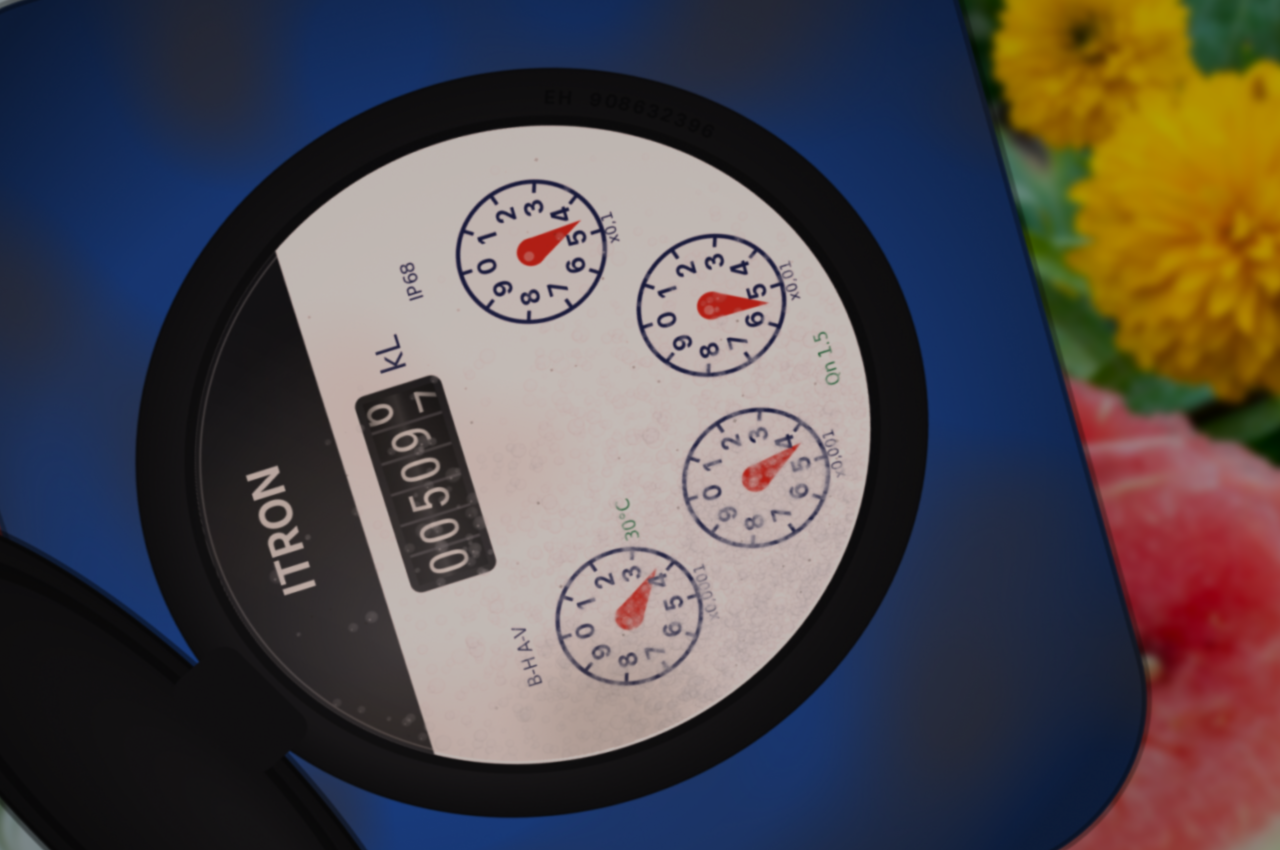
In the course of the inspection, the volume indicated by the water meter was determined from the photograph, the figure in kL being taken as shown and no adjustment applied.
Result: 5096.4543 kL
